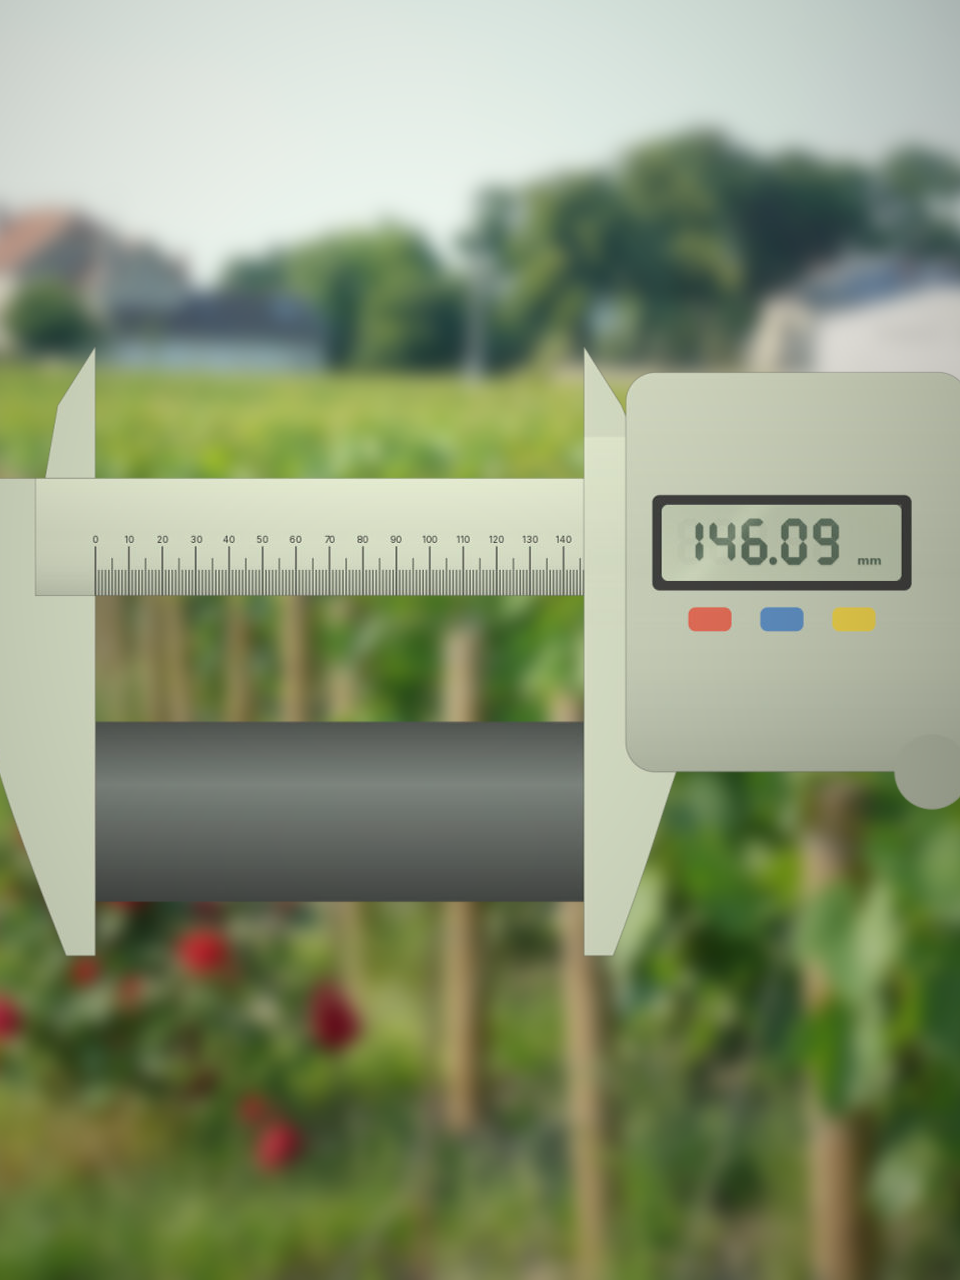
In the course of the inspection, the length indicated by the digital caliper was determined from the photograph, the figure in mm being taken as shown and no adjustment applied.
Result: 146.09 mm
